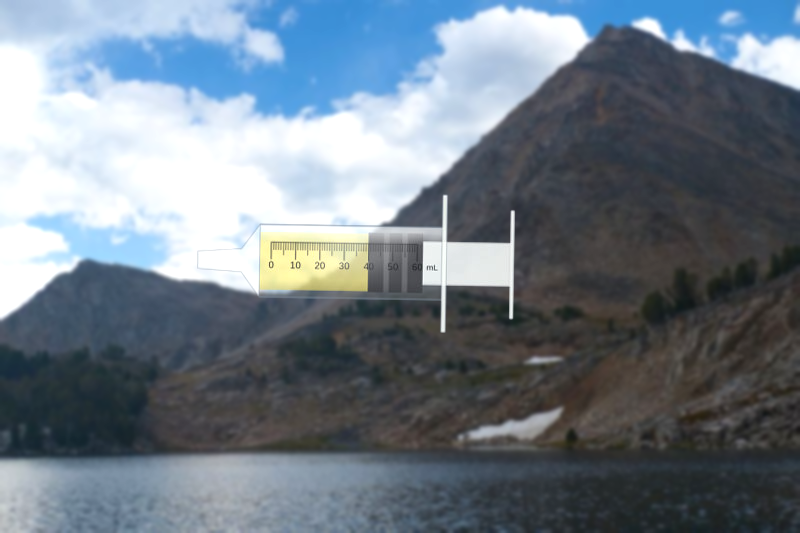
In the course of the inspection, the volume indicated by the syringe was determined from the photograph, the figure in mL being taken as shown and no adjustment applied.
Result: 40 mL
